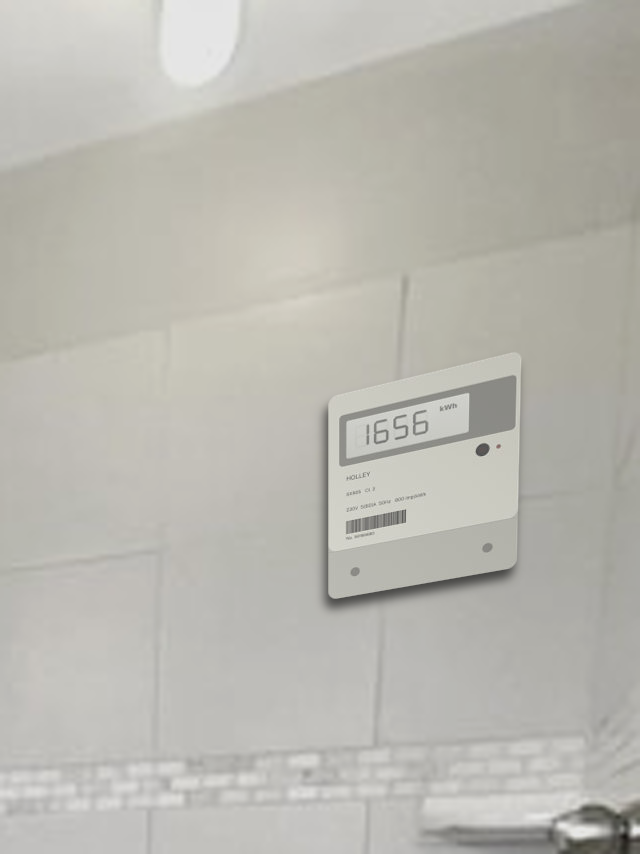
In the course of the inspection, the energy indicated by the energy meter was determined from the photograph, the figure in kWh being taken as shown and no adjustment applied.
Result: 1656 kWh
